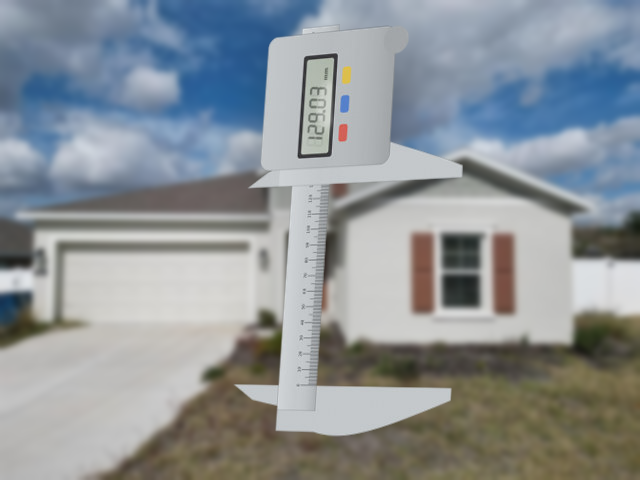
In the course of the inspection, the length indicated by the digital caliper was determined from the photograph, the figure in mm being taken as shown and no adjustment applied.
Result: 129.03 mm
